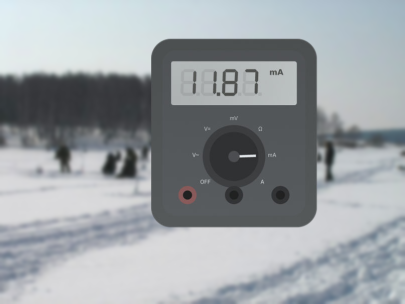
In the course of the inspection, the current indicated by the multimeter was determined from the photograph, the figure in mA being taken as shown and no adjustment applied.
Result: 11.87 mA
